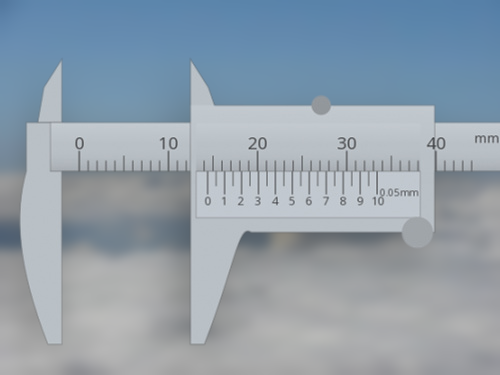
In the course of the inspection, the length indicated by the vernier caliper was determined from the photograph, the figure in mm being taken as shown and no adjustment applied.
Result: 14.4 mm
